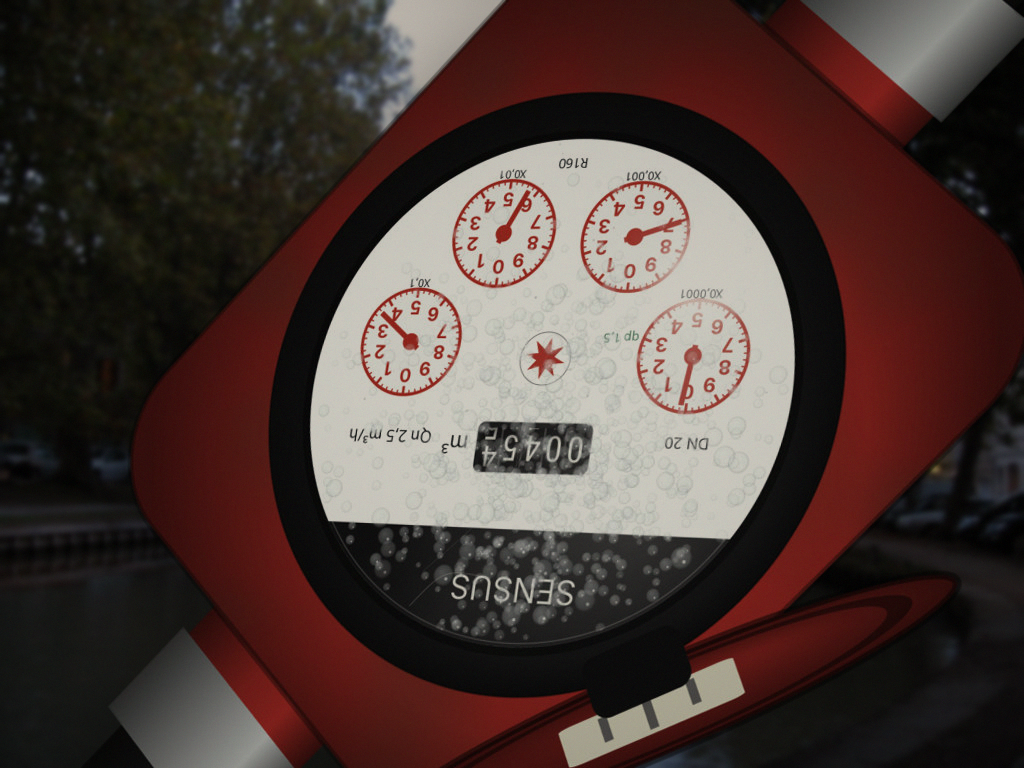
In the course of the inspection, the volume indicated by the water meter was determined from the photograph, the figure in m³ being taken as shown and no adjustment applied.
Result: 454.3570 m³
